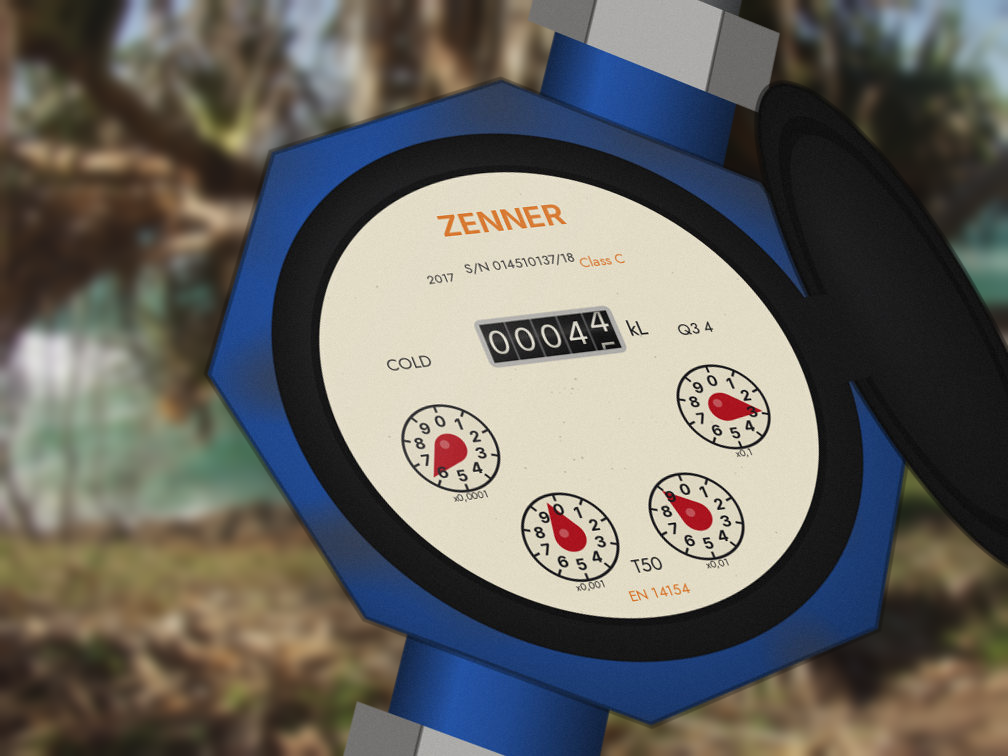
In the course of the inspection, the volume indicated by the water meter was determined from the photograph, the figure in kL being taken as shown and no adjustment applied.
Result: 44.2896 kL
